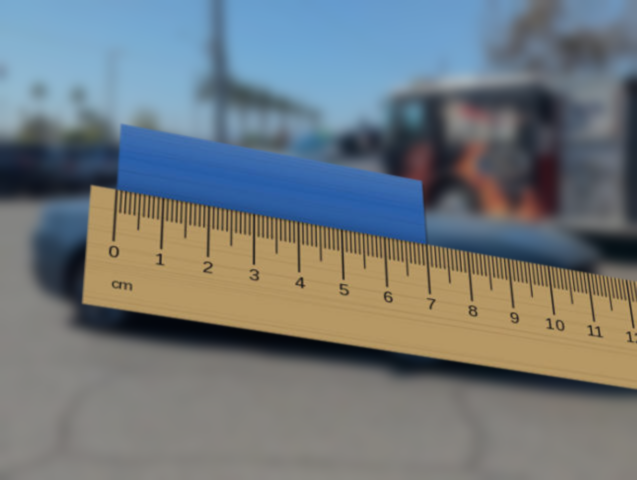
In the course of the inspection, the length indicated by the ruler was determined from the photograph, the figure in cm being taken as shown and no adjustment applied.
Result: 7 cm
